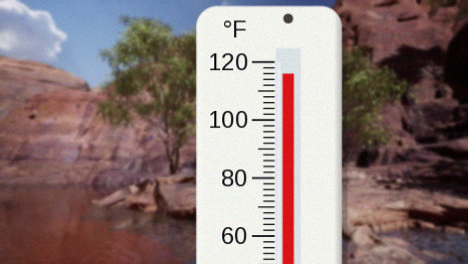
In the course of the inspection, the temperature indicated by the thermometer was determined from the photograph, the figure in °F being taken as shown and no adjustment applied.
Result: 116 °F
